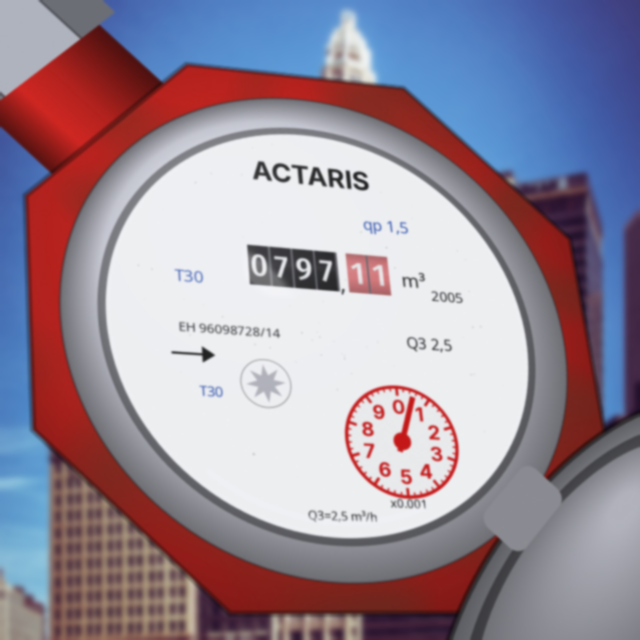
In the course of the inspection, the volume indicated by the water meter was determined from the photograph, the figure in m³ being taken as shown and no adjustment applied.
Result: 797.110 m³
